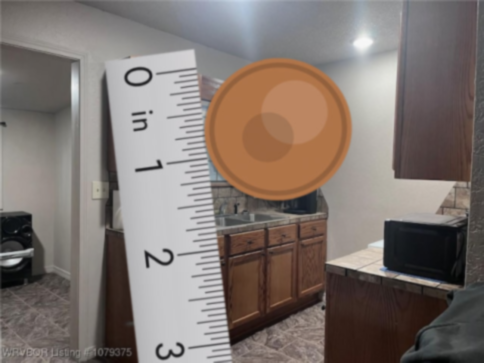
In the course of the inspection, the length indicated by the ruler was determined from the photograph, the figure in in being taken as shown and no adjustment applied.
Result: 1.5625 in
